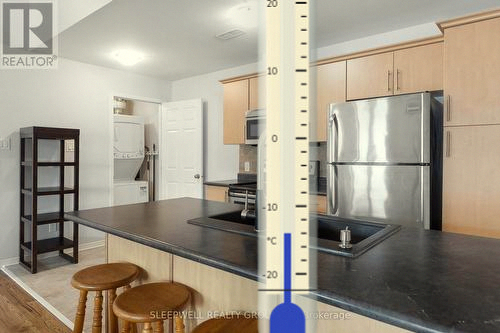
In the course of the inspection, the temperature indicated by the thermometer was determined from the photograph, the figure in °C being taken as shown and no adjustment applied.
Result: -14 °C
